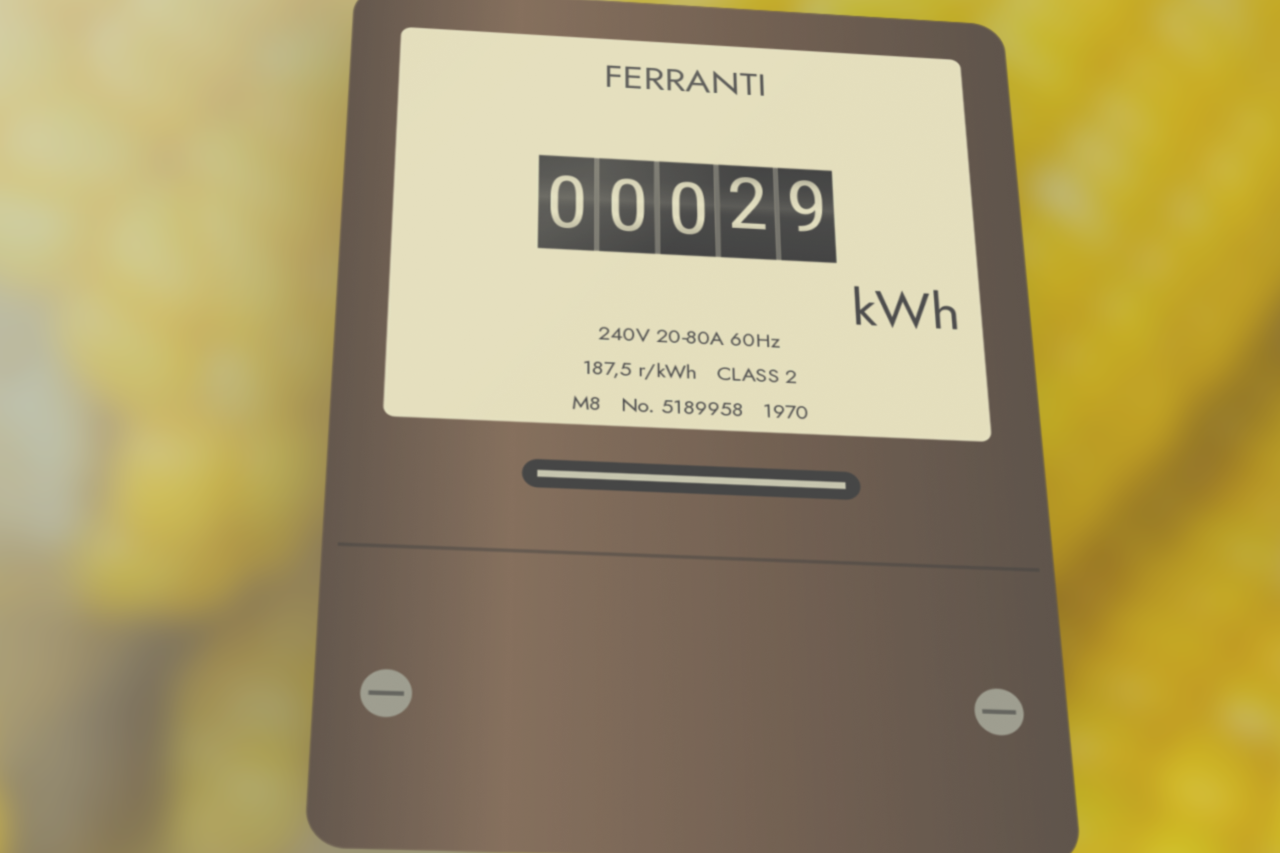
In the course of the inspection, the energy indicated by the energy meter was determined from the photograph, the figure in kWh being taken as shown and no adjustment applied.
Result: 29 kWh
